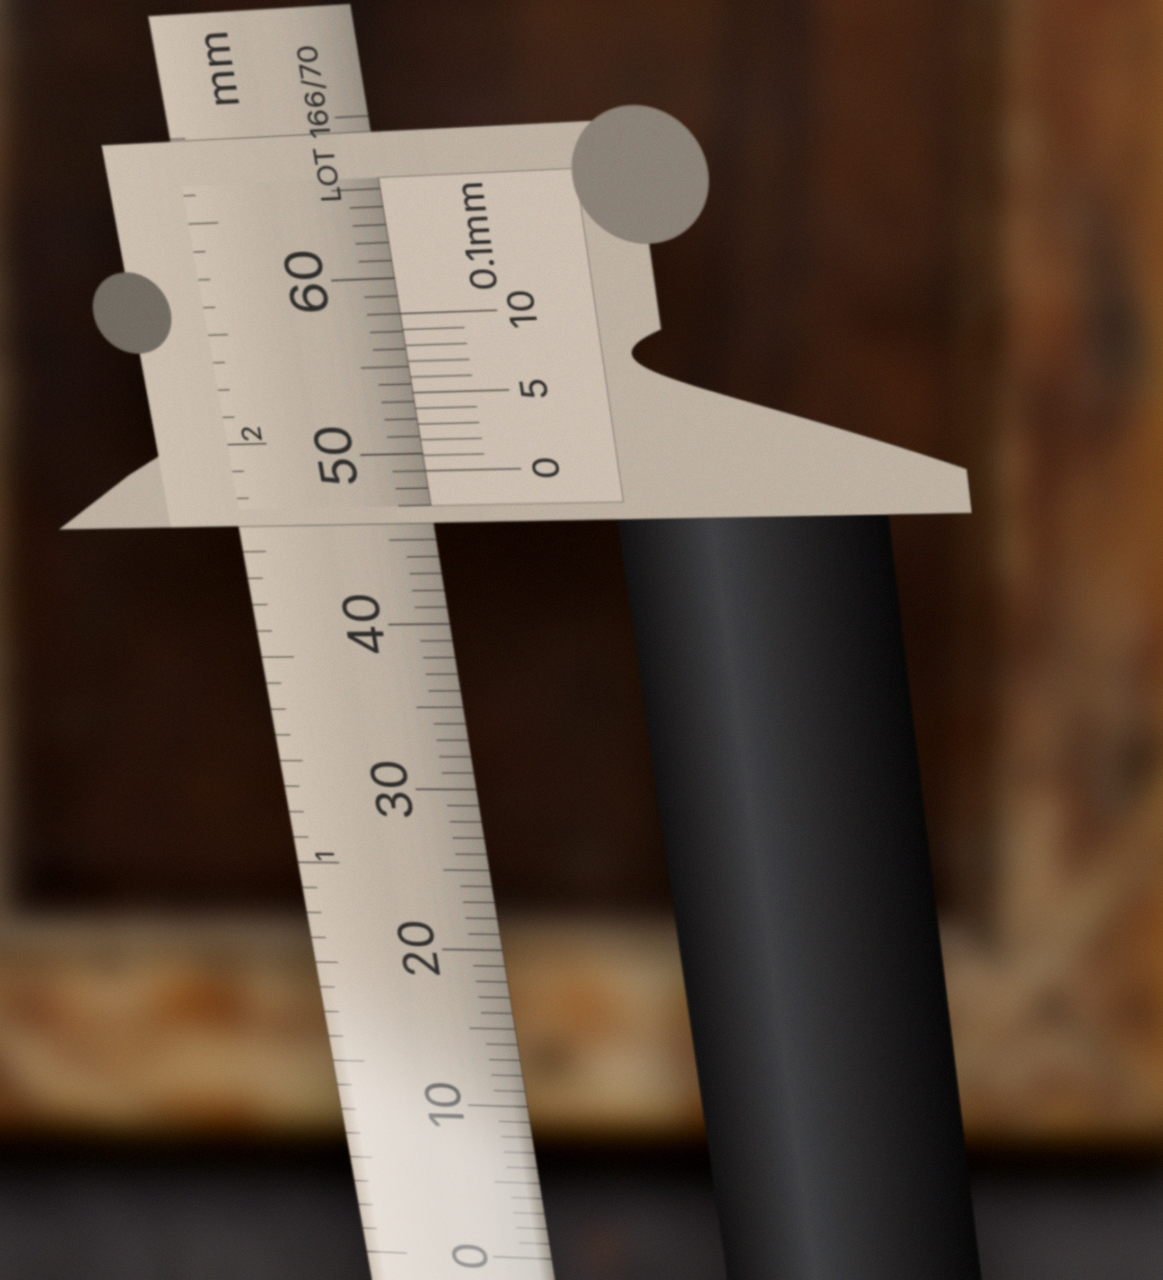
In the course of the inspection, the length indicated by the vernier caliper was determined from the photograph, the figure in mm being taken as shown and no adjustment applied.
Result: 49.0 mm
